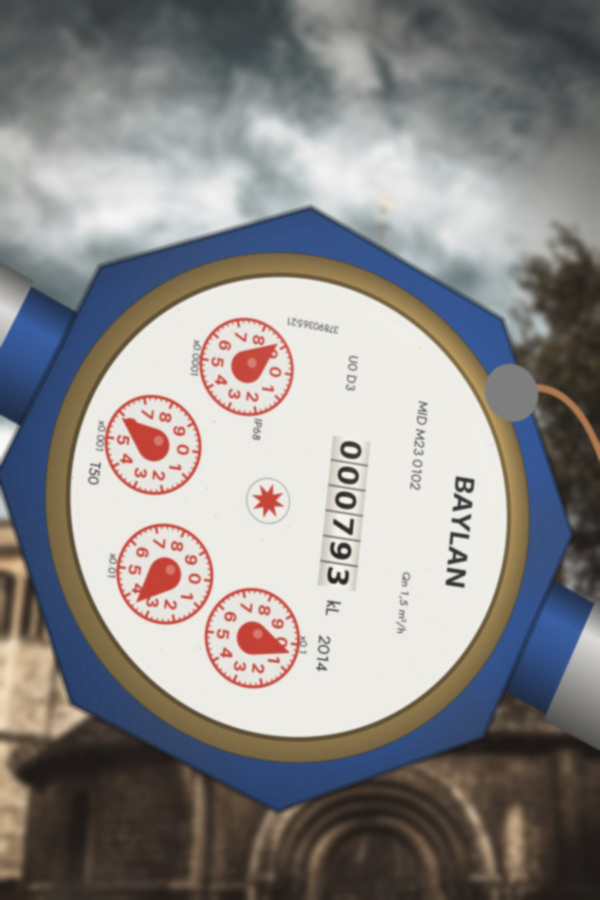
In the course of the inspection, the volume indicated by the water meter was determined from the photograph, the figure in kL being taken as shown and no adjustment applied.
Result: 793.0358 kL
